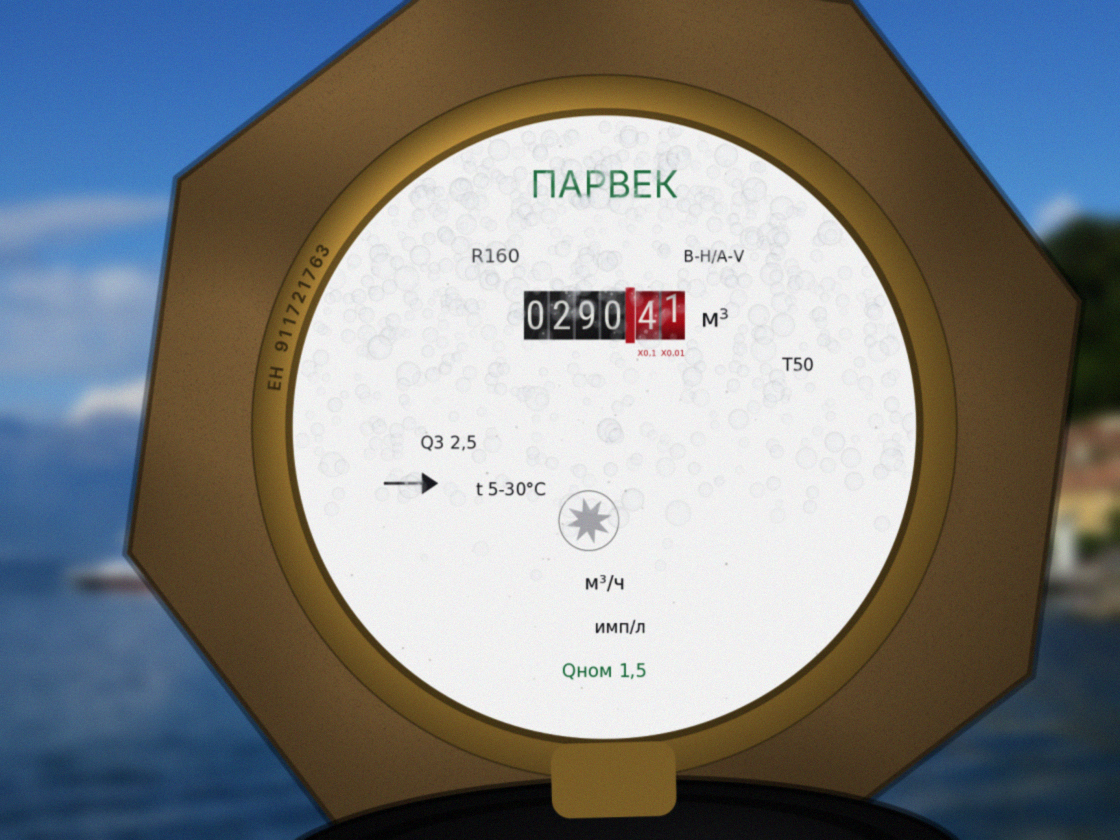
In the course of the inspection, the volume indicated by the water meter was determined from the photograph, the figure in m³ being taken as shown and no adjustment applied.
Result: 290.41 m³
